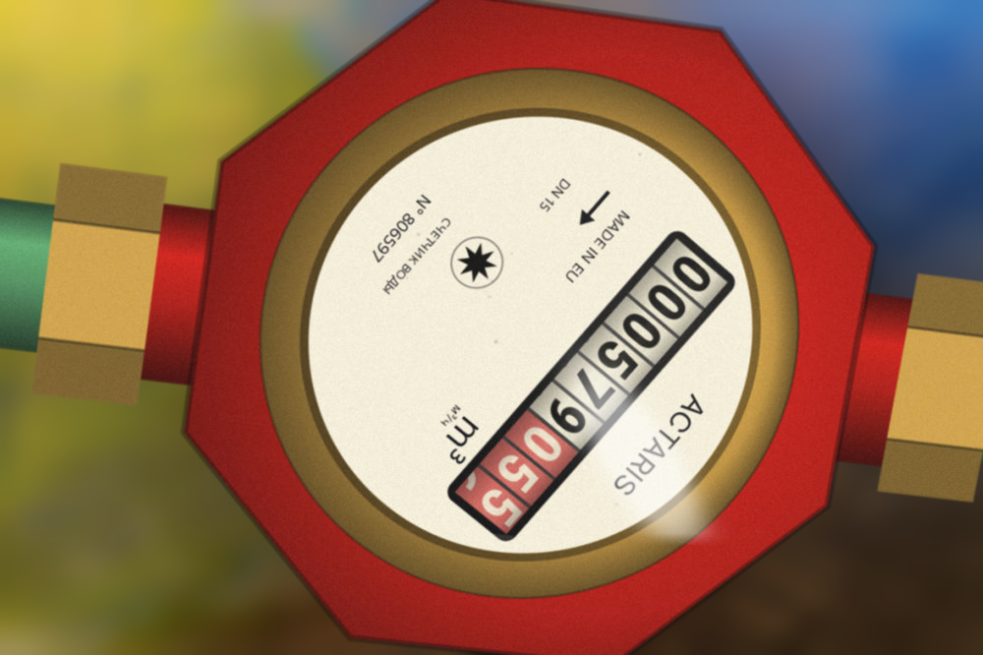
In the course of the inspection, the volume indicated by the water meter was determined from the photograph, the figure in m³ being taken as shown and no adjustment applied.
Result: 579.055 m³
